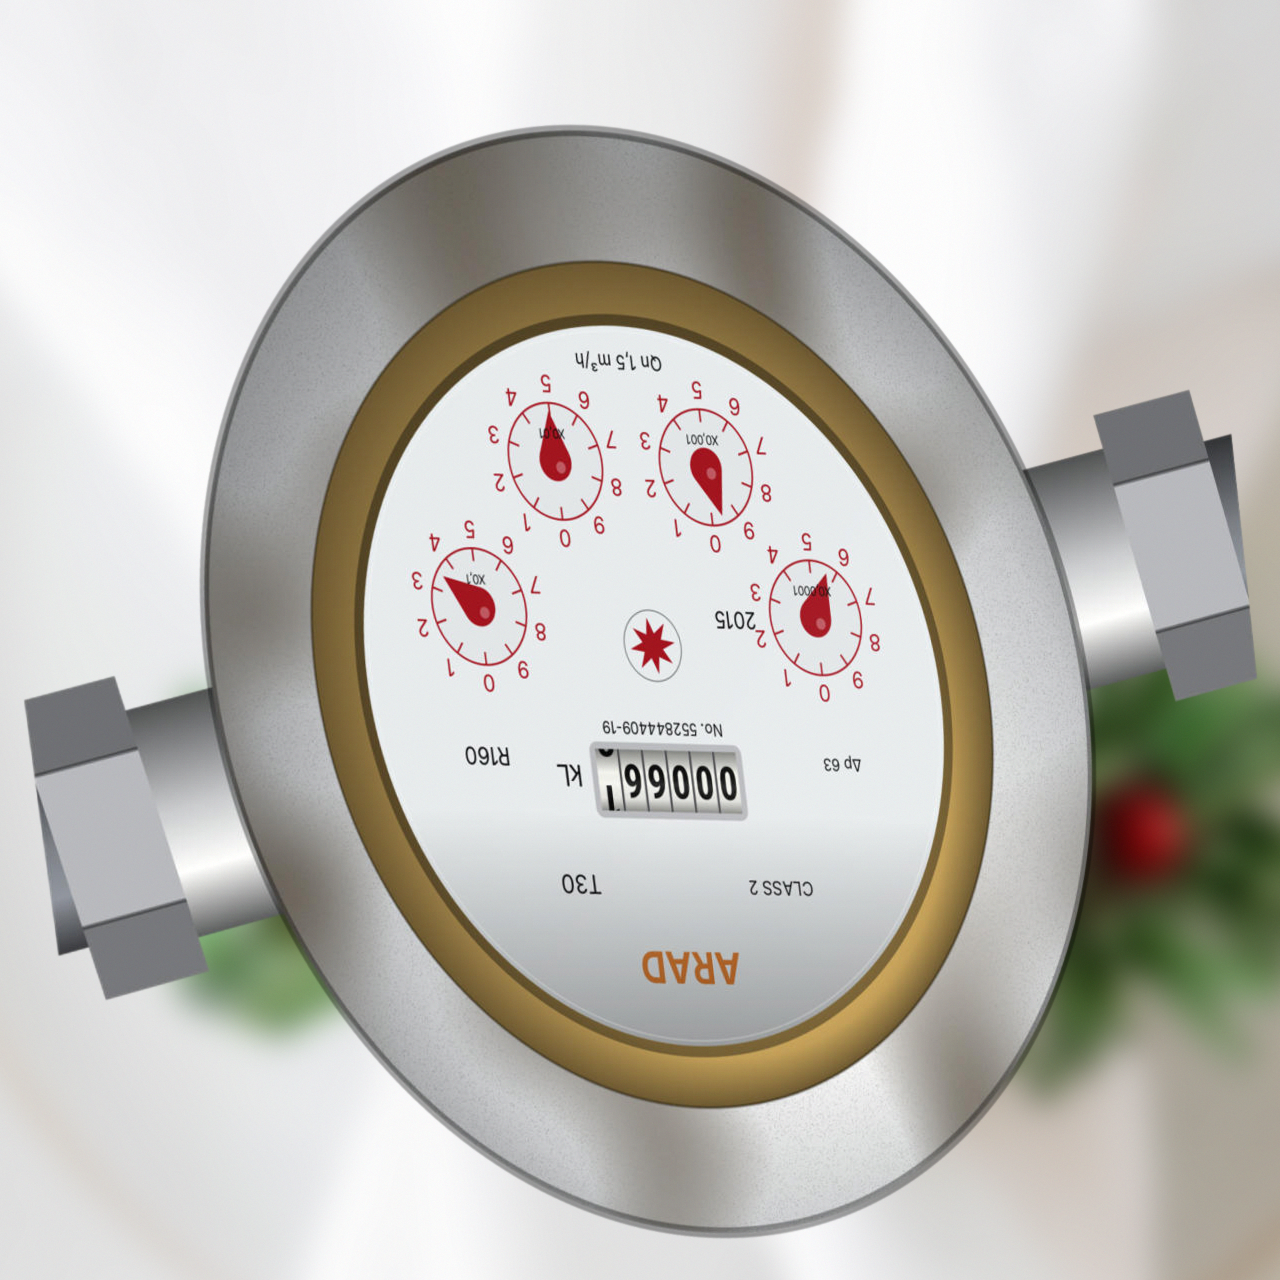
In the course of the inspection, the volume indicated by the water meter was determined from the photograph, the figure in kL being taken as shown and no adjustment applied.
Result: 661.3495 kL
